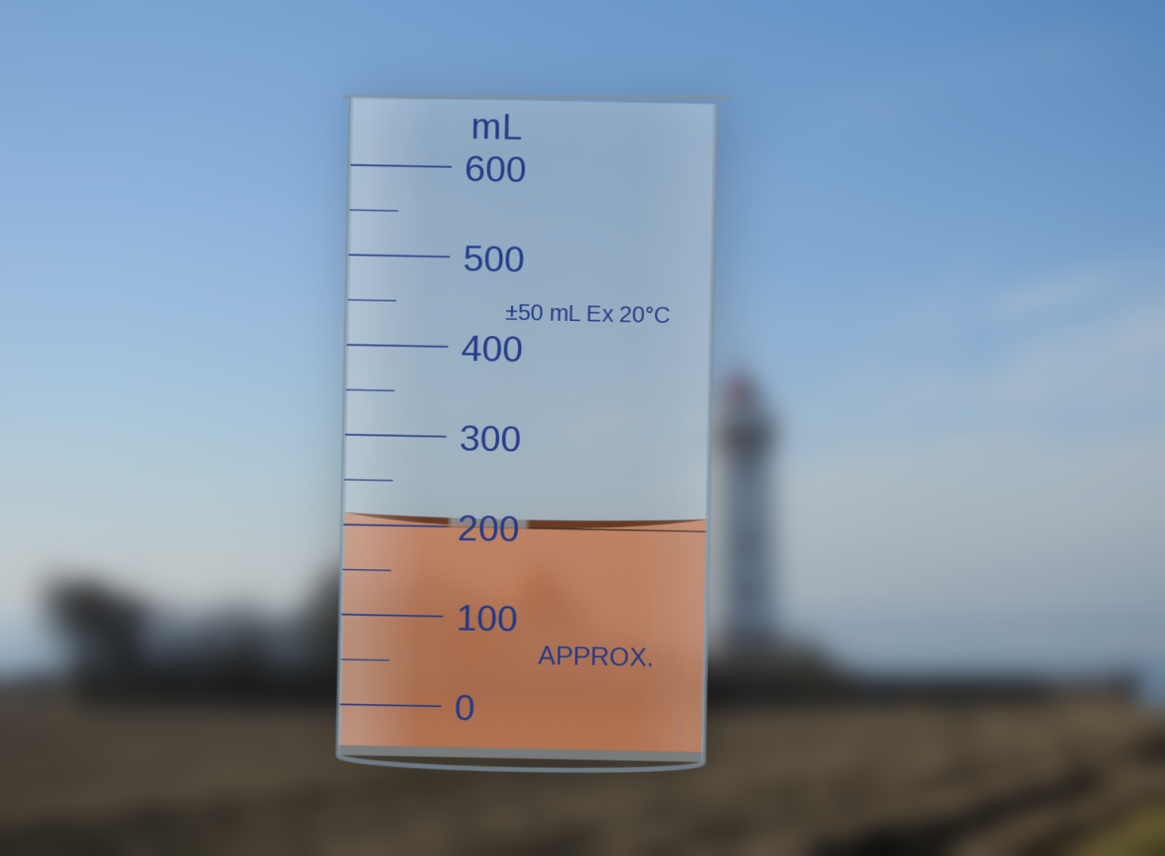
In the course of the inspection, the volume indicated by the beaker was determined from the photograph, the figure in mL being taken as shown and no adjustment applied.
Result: 200 mL
